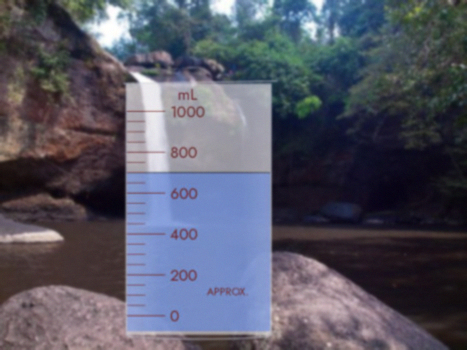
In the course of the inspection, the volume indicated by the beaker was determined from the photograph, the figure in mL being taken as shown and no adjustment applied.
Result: 700 mL
